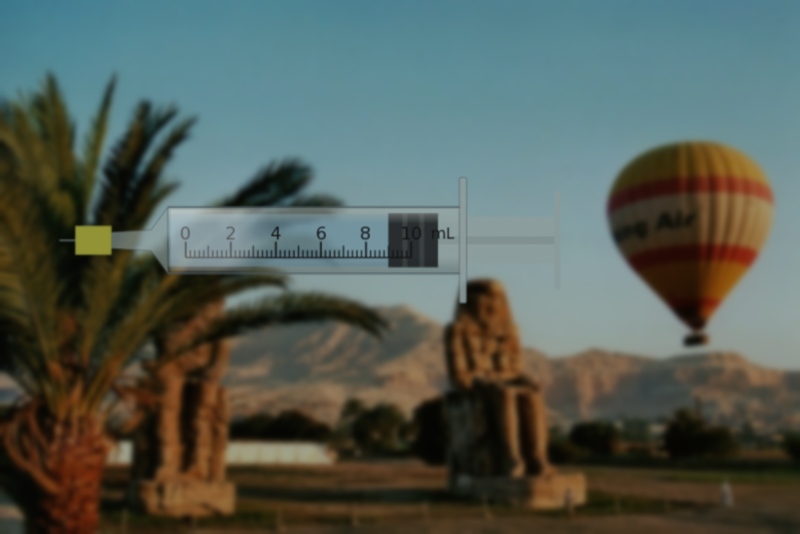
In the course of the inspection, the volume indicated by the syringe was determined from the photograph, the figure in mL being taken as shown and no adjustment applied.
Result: 9 mL
